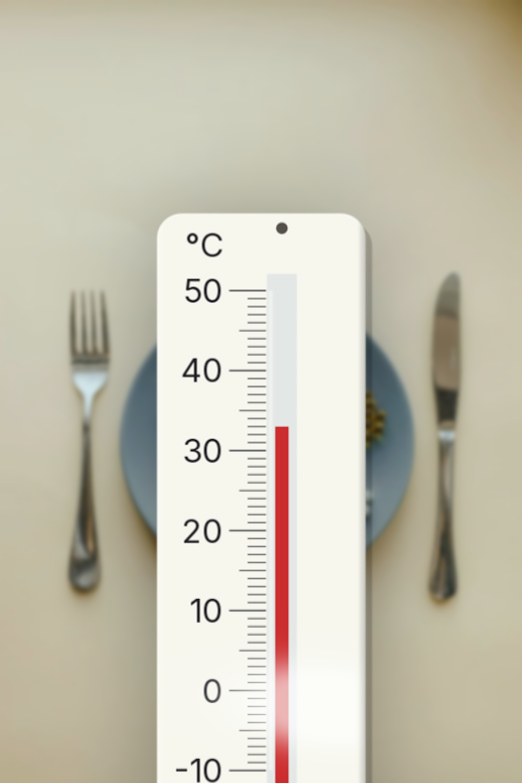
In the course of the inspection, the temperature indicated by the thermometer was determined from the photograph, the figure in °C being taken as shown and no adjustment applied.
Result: 33 °C
